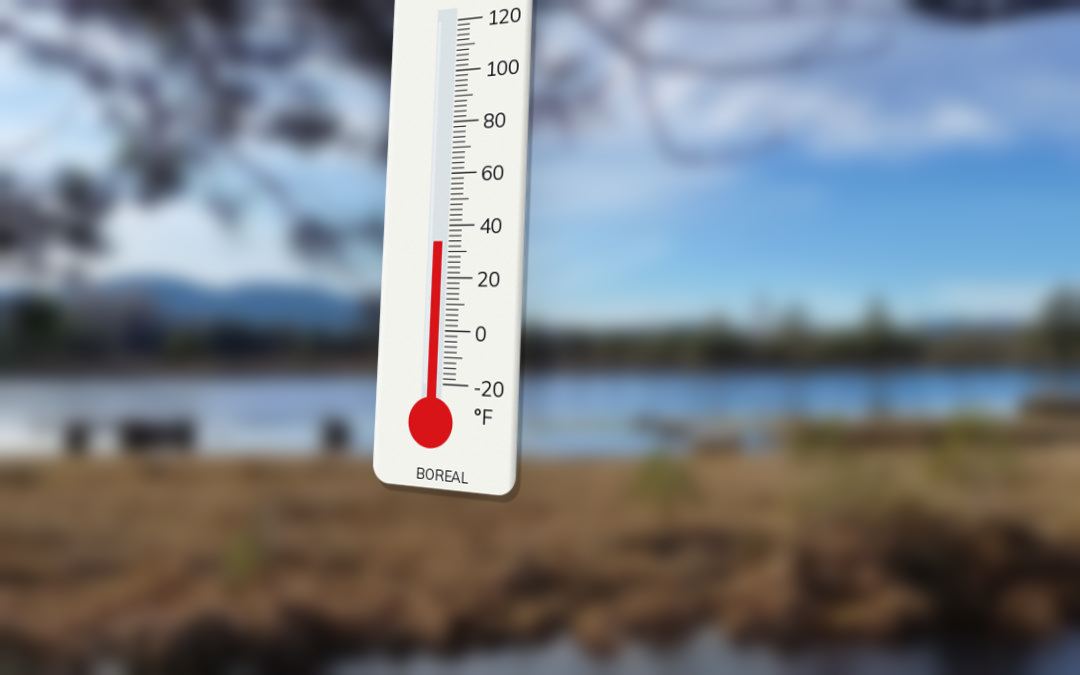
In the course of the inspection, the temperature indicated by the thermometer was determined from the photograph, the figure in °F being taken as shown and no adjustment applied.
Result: 34 °F
